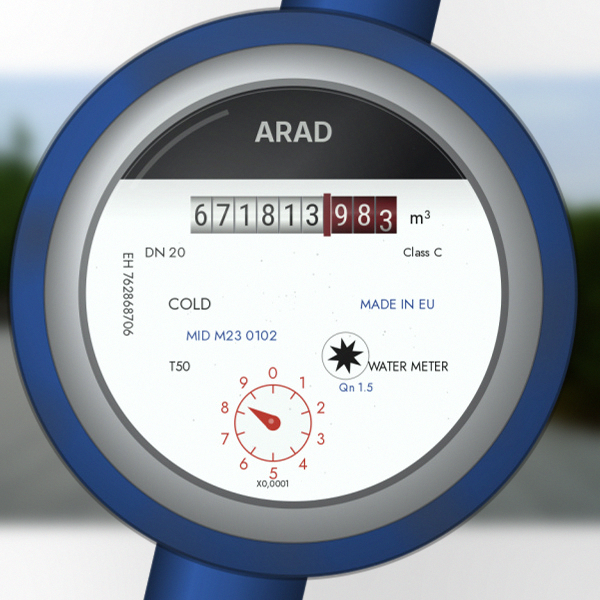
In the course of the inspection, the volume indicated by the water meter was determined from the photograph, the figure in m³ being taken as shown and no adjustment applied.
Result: 671813.9828 m³
